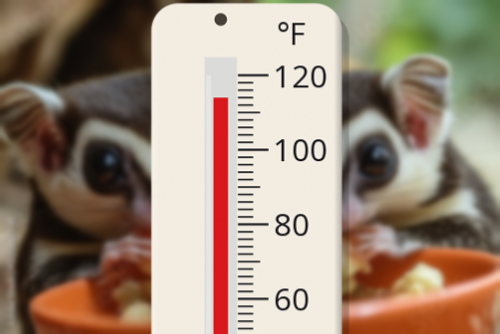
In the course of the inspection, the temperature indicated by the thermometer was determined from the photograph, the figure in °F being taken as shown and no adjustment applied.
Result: 114 °F
